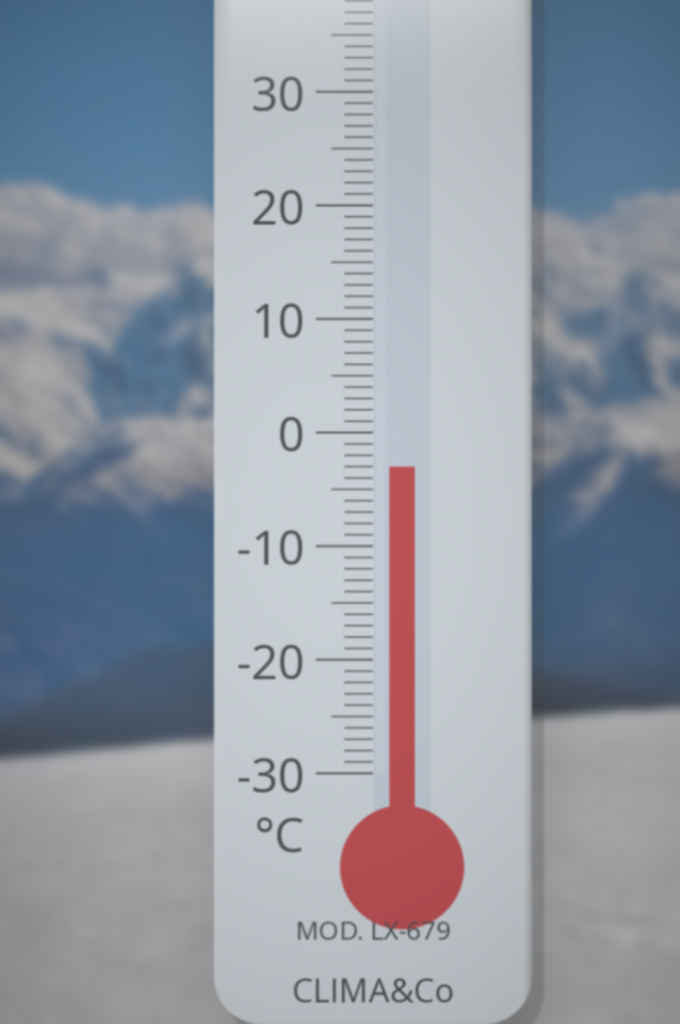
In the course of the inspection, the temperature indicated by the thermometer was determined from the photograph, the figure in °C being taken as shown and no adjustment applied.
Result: -3 °C
